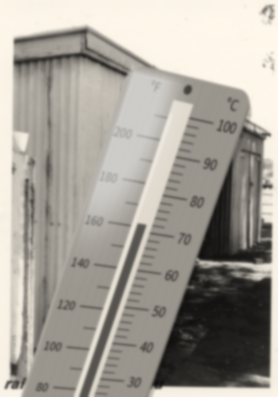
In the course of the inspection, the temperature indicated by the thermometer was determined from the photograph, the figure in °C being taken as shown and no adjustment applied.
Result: 72 °C
